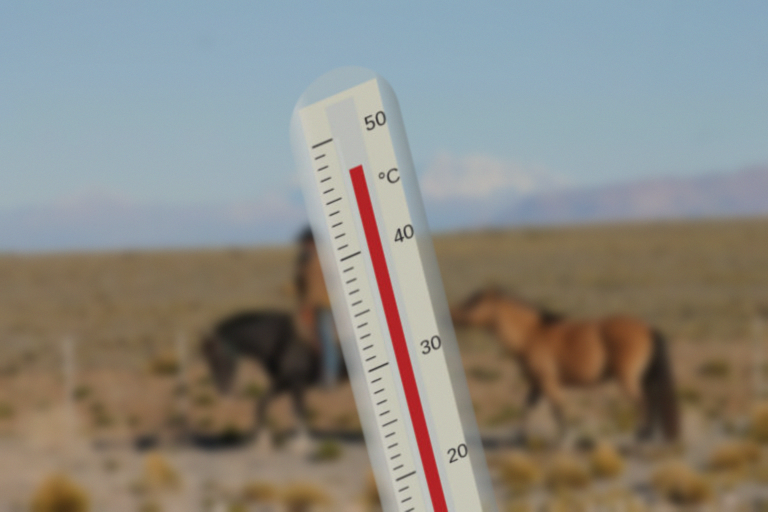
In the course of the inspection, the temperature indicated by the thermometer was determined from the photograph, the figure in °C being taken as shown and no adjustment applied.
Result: 47 °C
